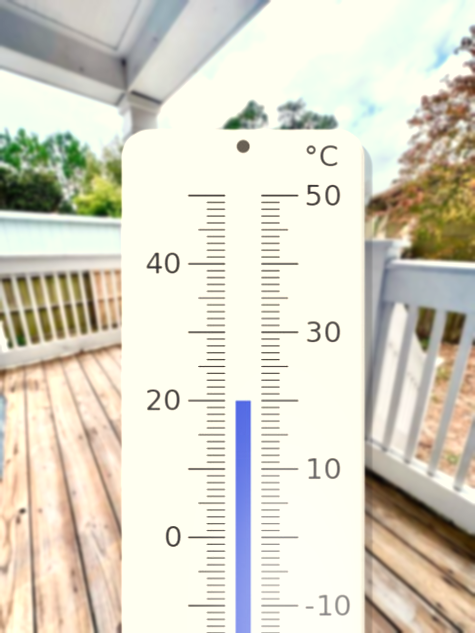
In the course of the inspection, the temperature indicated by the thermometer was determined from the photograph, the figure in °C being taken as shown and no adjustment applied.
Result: 20 °C
